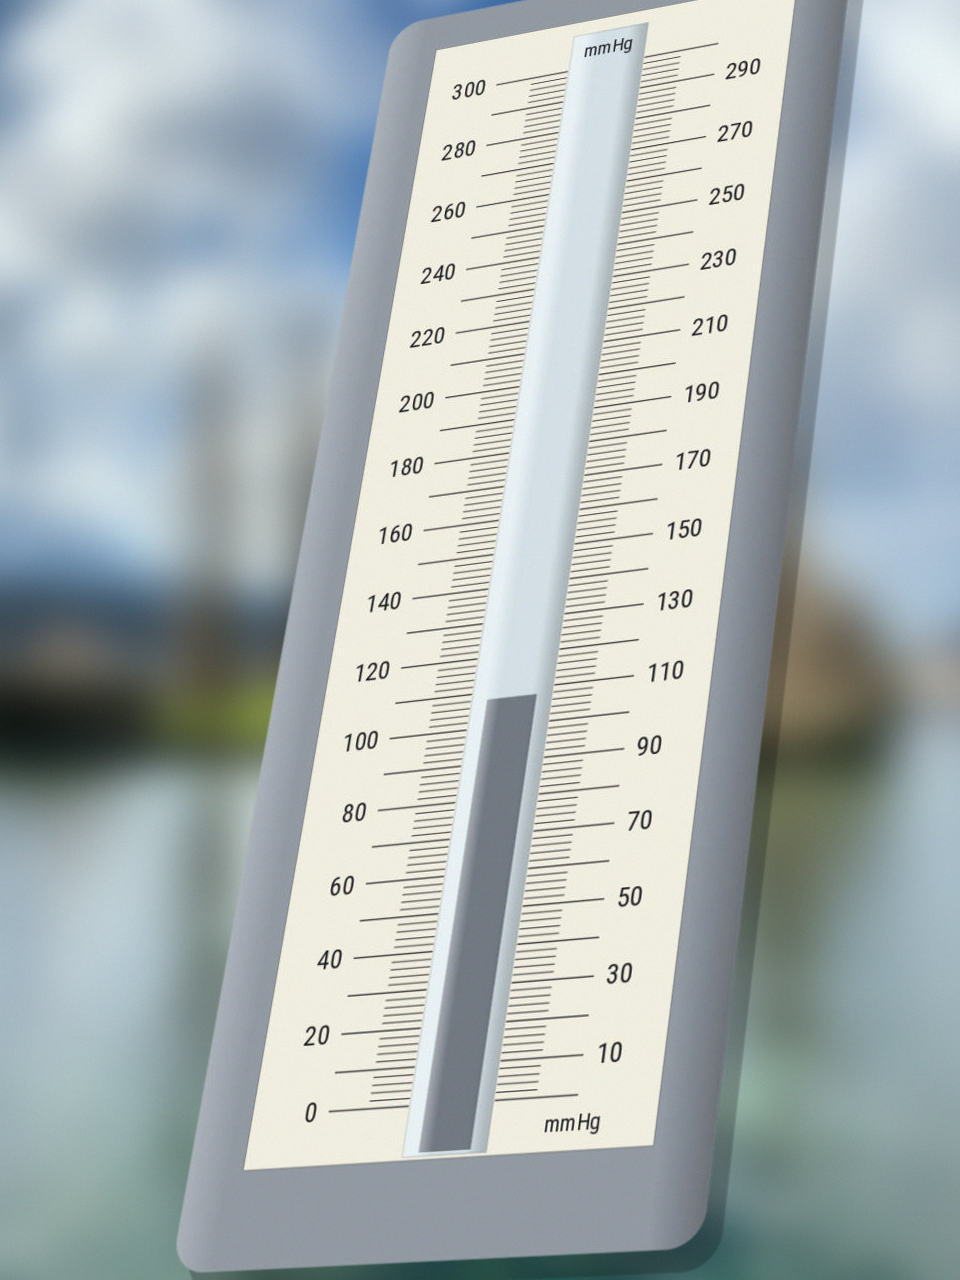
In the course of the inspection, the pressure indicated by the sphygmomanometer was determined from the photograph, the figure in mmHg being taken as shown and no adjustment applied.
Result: 108 mmHg
